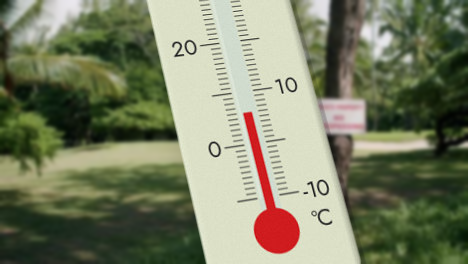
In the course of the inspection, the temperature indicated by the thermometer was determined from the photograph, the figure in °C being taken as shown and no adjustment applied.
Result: 6 °C
